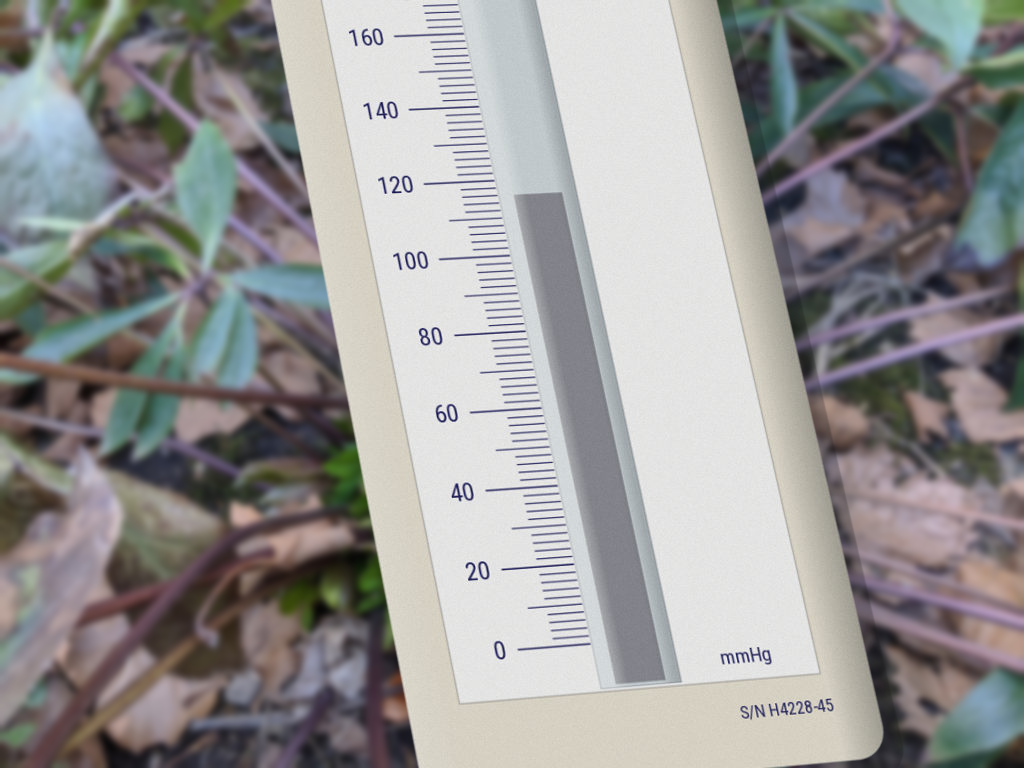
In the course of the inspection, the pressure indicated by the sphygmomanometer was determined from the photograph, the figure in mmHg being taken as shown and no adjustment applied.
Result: 116 mmHg
